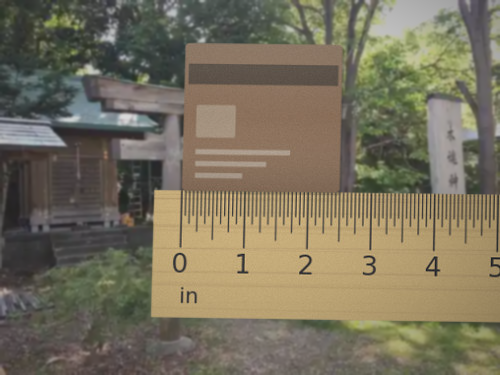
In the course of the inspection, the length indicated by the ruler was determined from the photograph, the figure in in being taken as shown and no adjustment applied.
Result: 2.5 in
